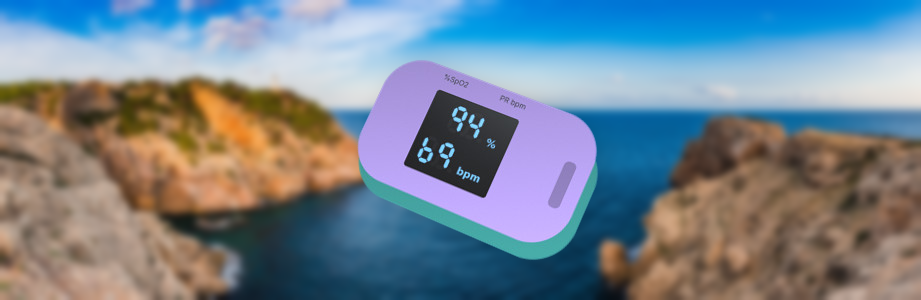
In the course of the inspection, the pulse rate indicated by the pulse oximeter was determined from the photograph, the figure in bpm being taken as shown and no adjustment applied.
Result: 69 bpm
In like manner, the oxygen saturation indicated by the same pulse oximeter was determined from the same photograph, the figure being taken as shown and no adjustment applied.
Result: 94 %
